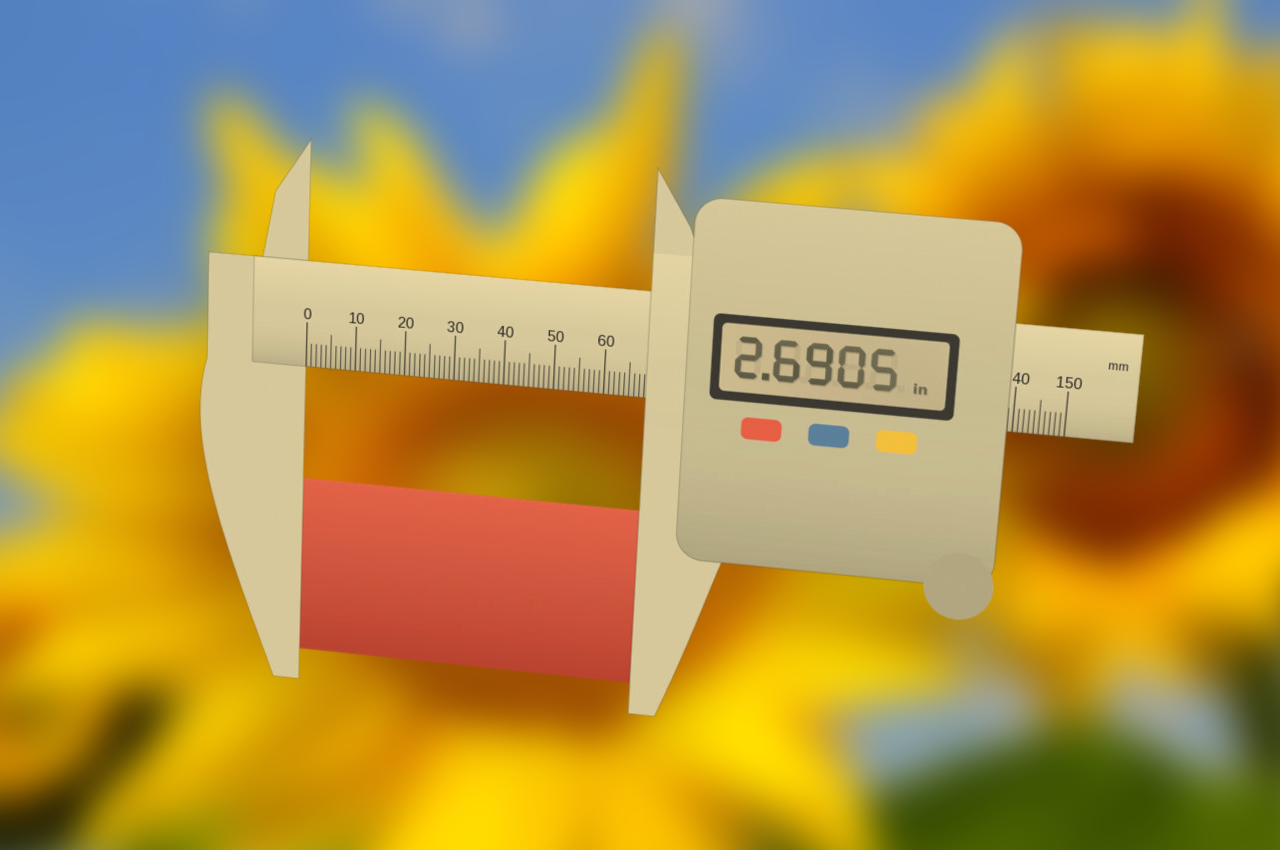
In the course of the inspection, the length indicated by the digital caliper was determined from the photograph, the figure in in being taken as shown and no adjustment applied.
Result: 2.6905 in
